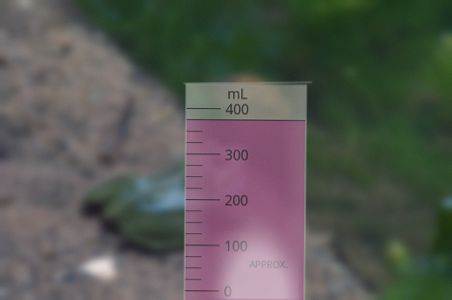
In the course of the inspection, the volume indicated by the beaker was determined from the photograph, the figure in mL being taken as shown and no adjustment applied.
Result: 375 mL
